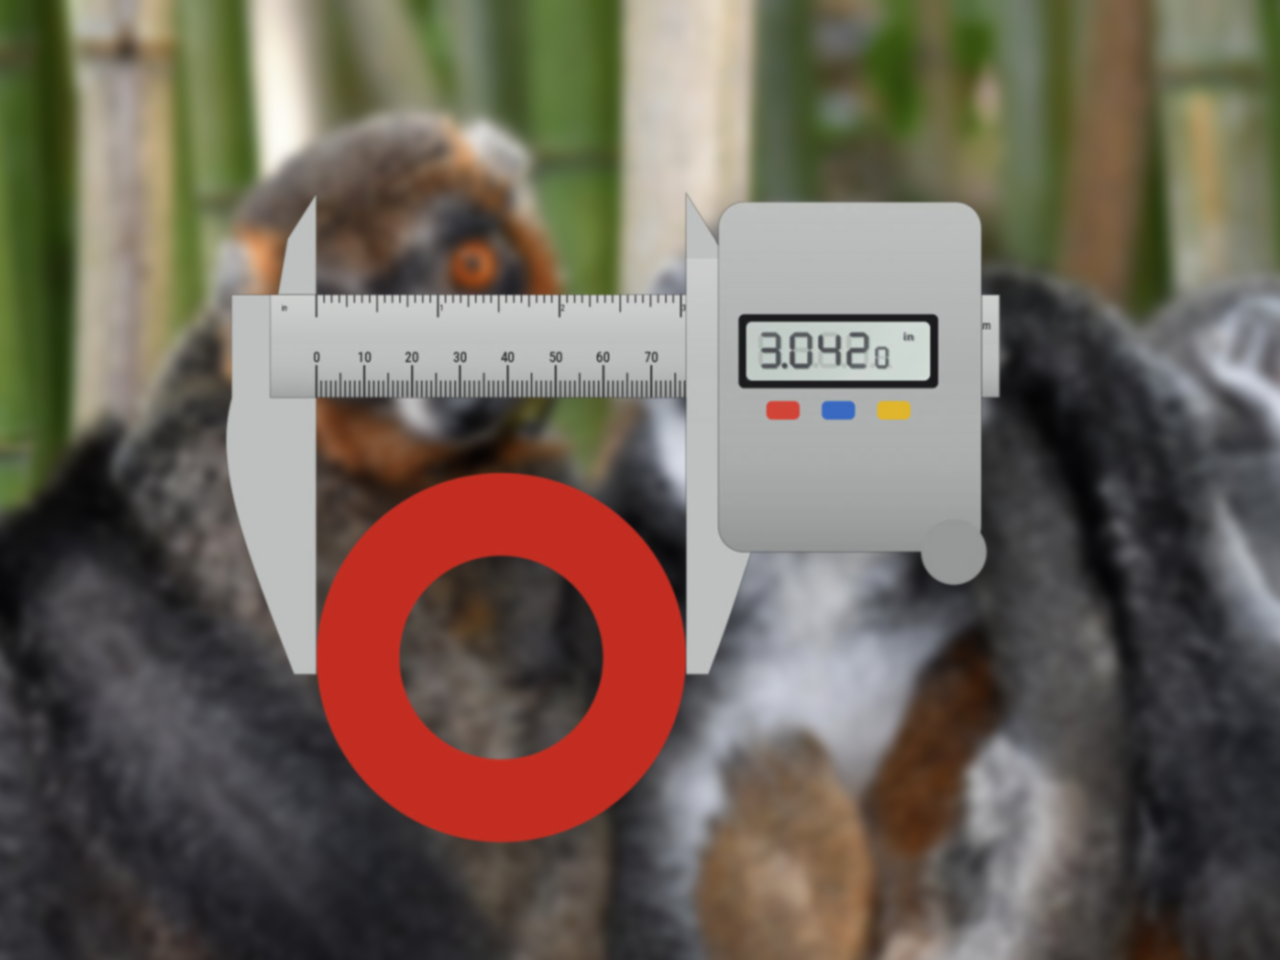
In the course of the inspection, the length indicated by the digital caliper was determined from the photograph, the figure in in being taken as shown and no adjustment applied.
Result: 3.0420 in
